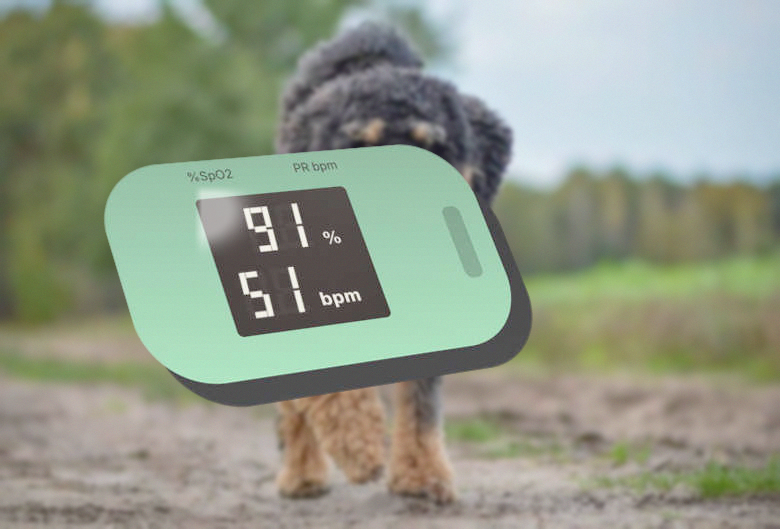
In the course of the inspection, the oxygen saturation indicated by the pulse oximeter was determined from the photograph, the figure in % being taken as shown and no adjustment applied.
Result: 91 %
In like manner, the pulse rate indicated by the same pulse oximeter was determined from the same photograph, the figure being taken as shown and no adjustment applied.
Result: 51 bpm
